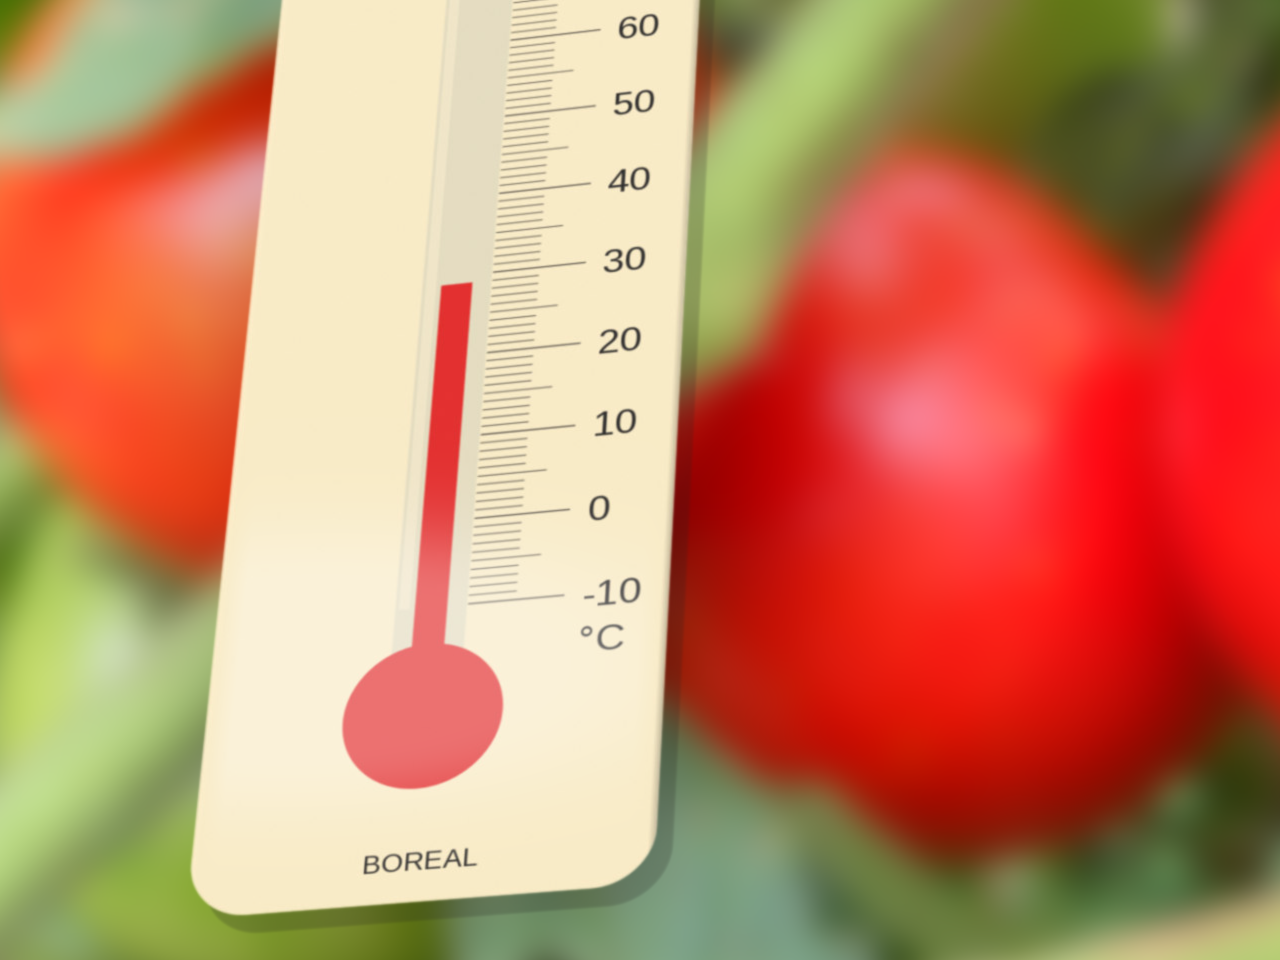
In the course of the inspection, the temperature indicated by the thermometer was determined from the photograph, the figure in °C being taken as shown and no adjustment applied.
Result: 29 °C
